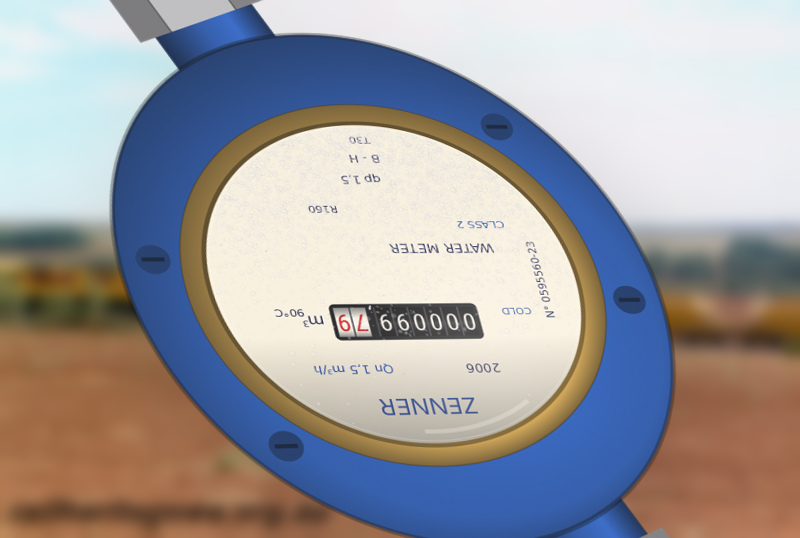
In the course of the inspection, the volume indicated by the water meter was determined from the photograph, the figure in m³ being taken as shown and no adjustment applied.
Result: 99.79 m³
